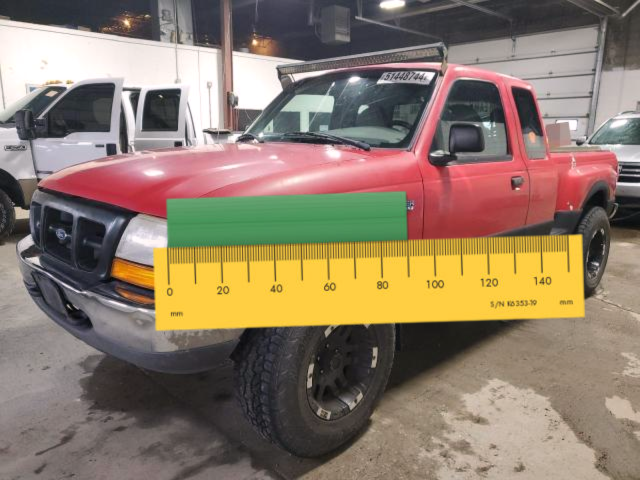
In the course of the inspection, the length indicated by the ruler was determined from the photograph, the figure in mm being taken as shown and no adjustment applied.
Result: 90 mm
